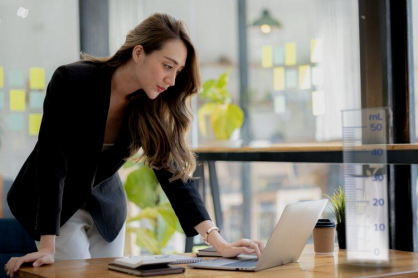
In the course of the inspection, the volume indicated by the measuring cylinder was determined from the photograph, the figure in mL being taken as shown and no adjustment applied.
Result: 30 mL
